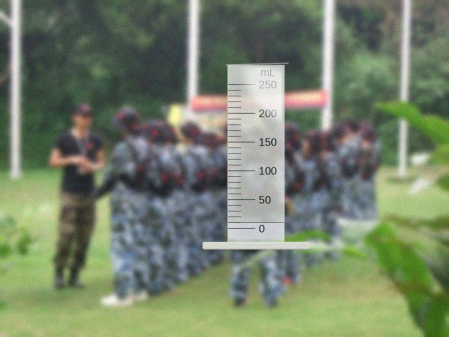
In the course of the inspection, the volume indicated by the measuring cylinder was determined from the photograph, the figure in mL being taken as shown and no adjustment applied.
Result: 10 mL
